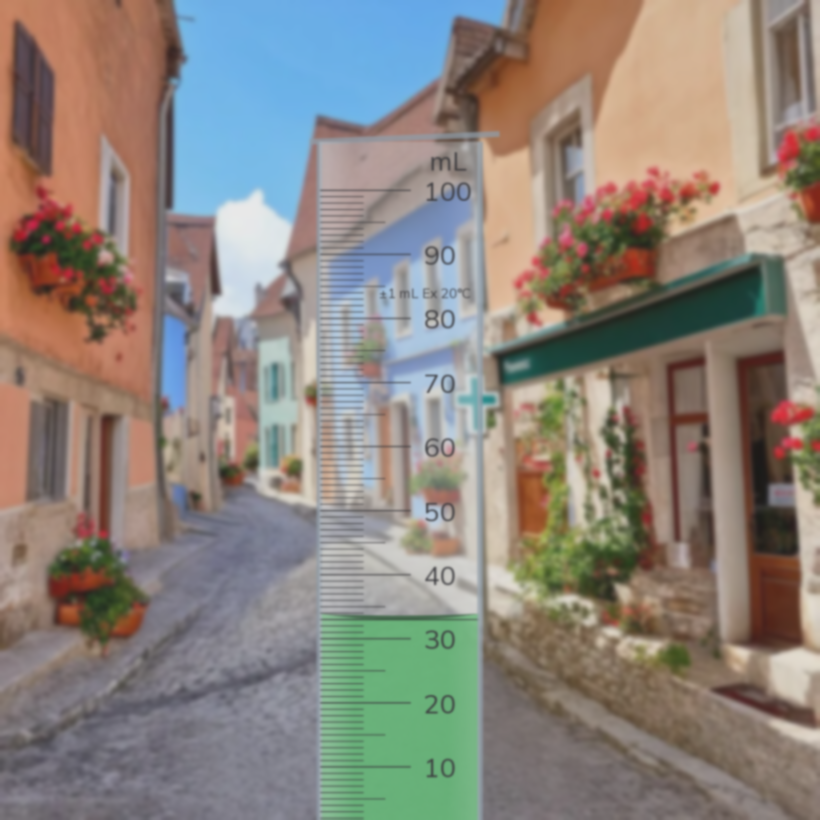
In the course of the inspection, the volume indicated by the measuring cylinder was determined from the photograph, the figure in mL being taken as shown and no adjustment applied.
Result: 33 mL
